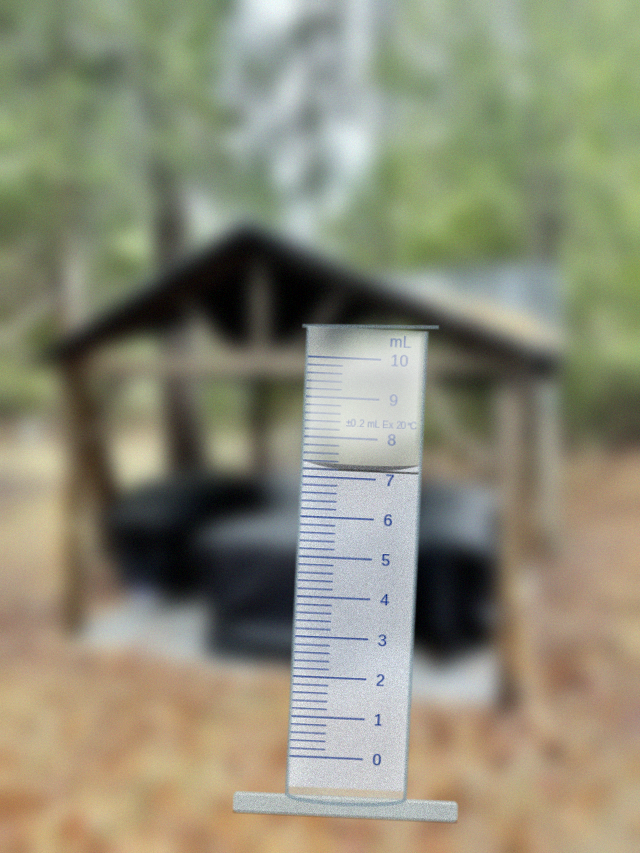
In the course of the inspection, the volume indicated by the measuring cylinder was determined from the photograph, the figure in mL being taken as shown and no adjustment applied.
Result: 7.2 mL
